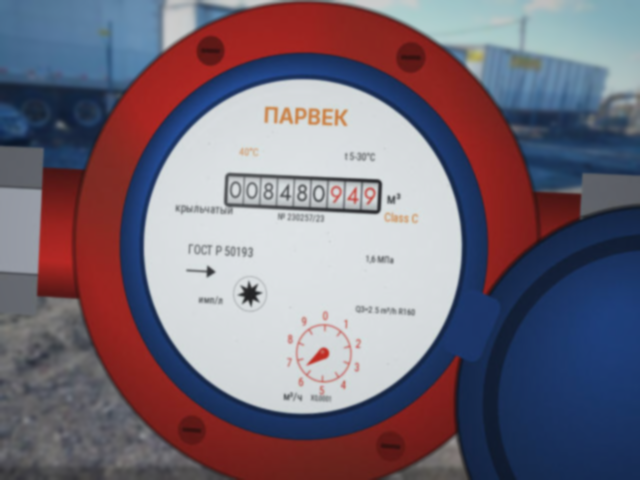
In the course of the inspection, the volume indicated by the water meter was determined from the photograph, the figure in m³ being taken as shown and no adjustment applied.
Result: 8480.9496 m³
